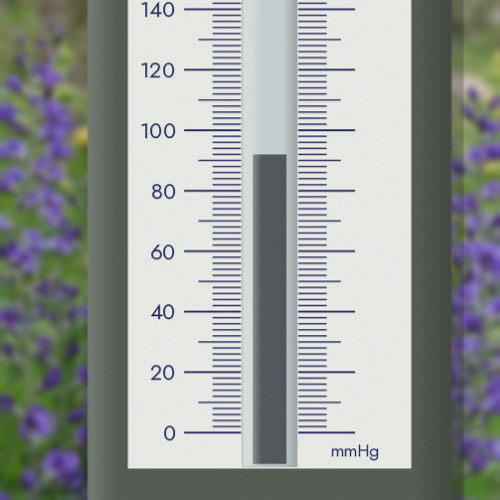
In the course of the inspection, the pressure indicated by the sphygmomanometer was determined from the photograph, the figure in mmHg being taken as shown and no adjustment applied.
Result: 92 mmHg
